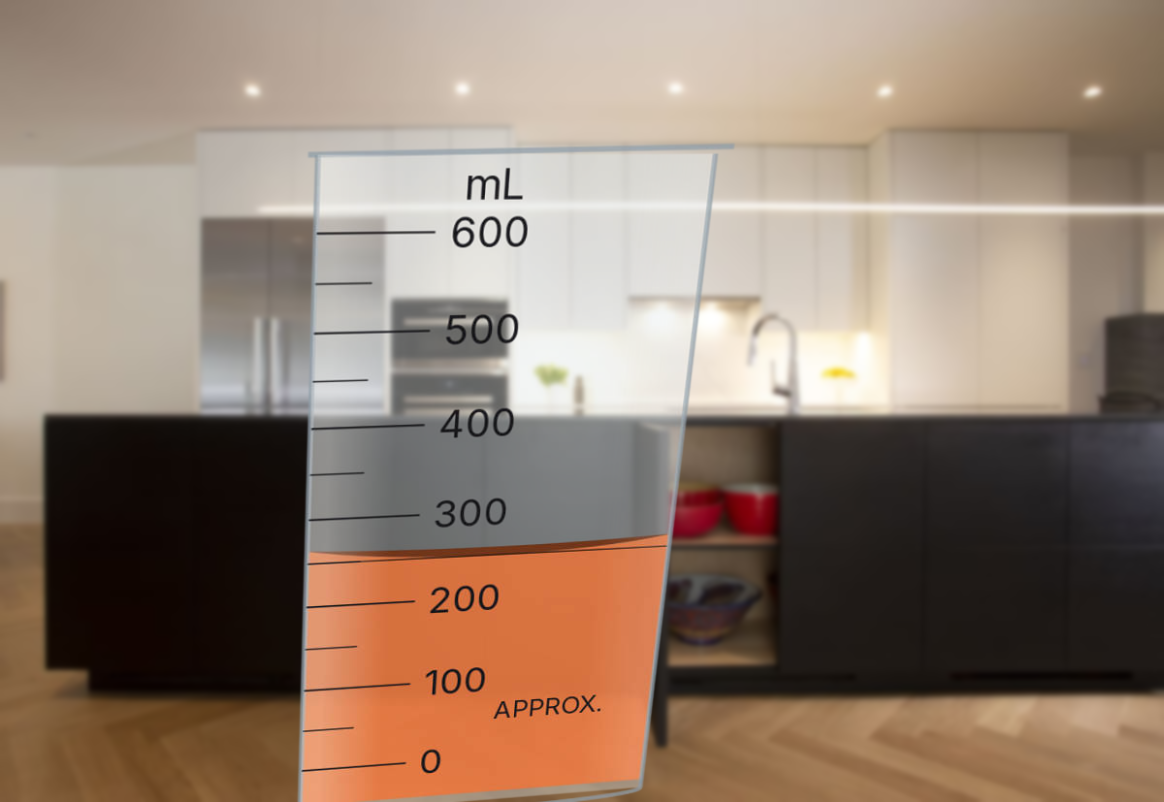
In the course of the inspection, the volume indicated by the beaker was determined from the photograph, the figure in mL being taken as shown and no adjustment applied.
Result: 250 mL
